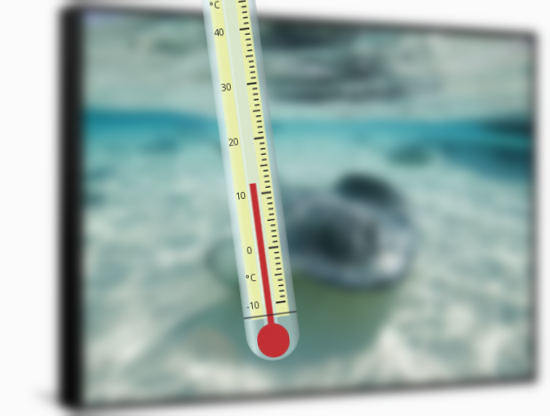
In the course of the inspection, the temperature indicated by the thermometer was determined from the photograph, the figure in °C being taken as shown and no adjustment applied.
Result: 12 °C
